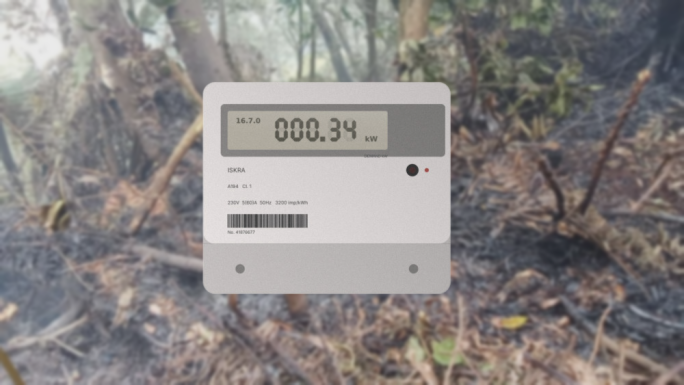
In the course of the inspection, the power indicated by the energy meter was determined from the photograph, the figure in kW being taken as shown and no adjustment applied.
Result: 0.34 kW
